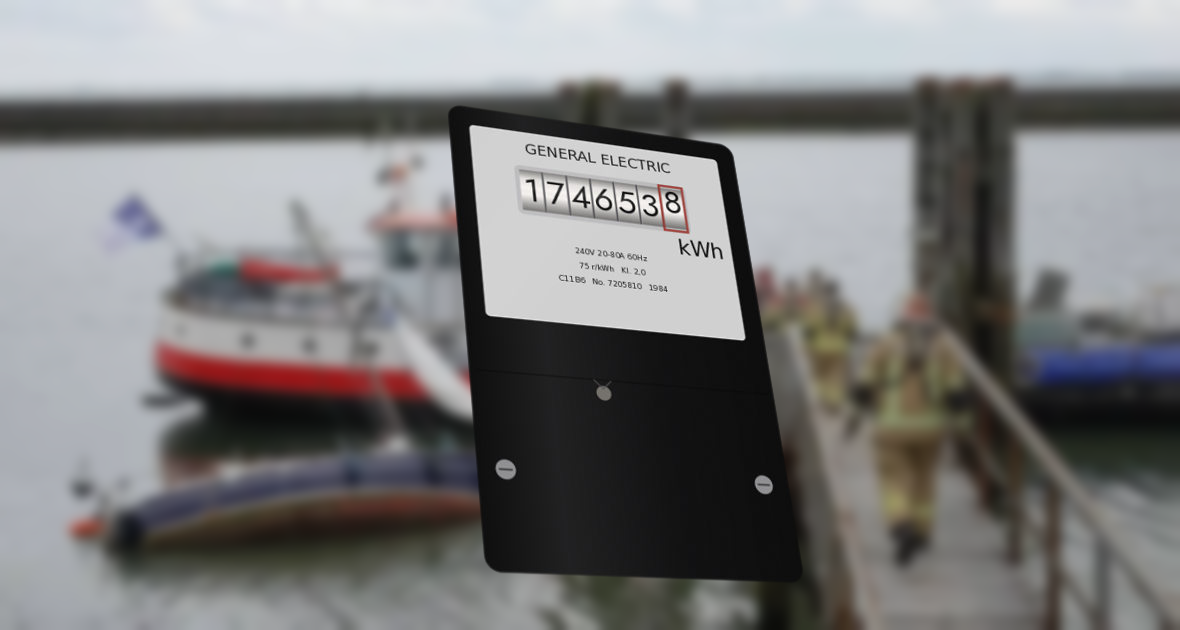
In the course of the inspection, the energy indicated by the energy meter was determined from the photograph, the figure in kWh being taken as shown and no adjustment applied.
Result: 174653.8 kWh
